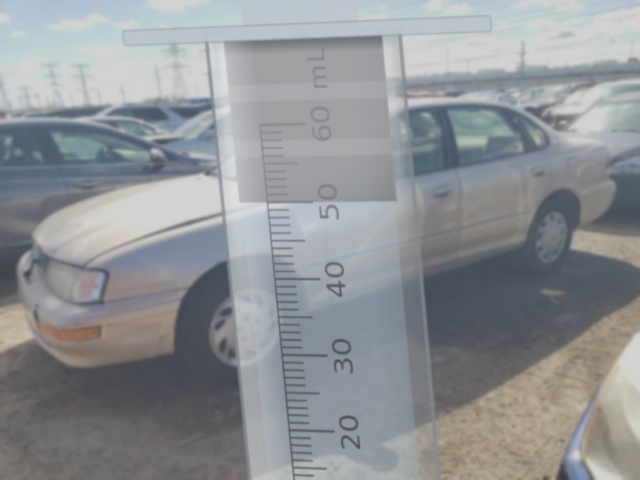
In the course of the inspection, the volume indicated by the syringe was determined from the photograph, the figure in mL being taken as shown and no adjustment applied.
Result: 50 mL
